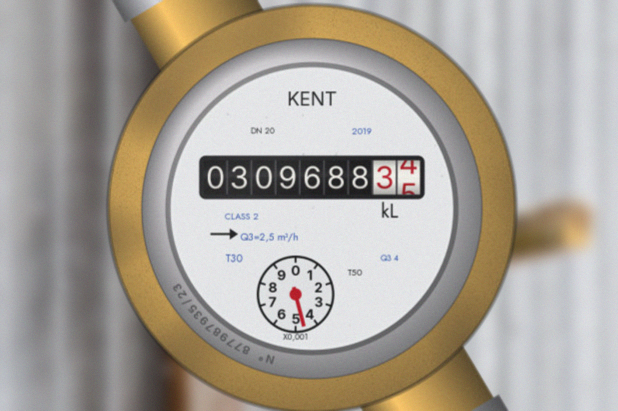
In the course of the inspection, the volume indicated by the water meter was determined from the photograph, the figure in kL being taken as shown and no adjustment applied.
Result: 309688.344 kL
